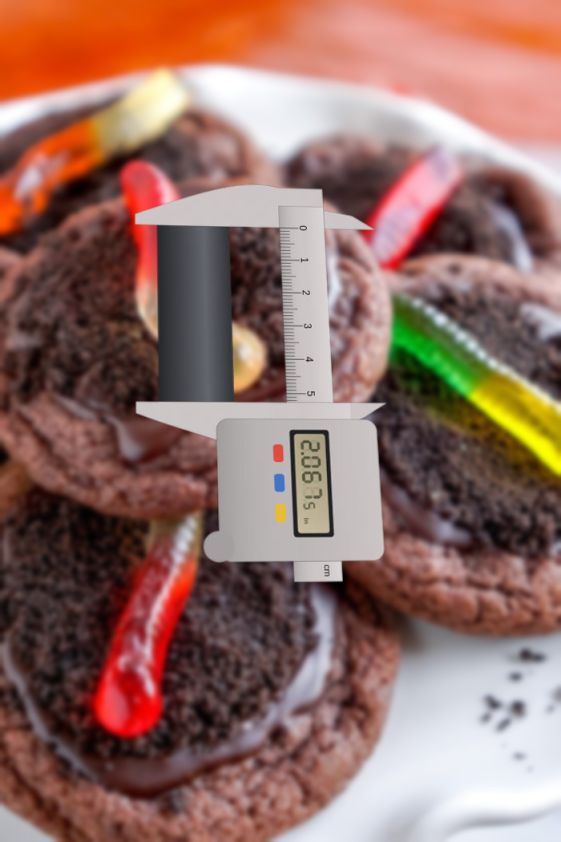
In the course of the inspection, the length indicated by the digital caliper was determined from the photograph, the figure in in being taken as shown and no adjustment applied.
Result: 2.0675 in
